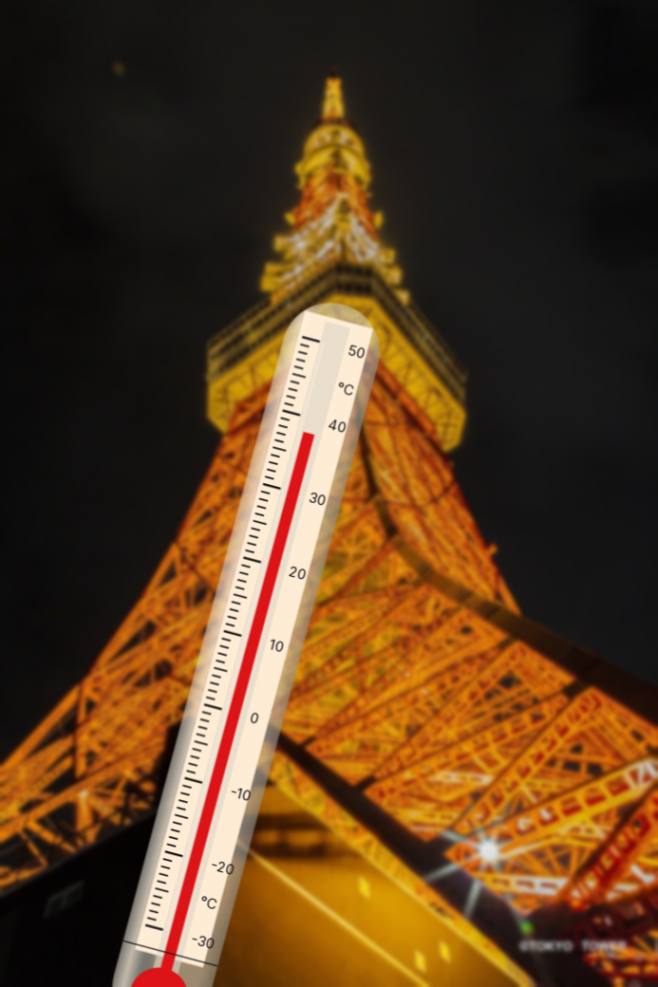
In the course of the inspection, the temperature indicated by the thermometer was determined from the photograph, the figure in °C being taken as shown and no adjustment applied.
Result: 38 °C
